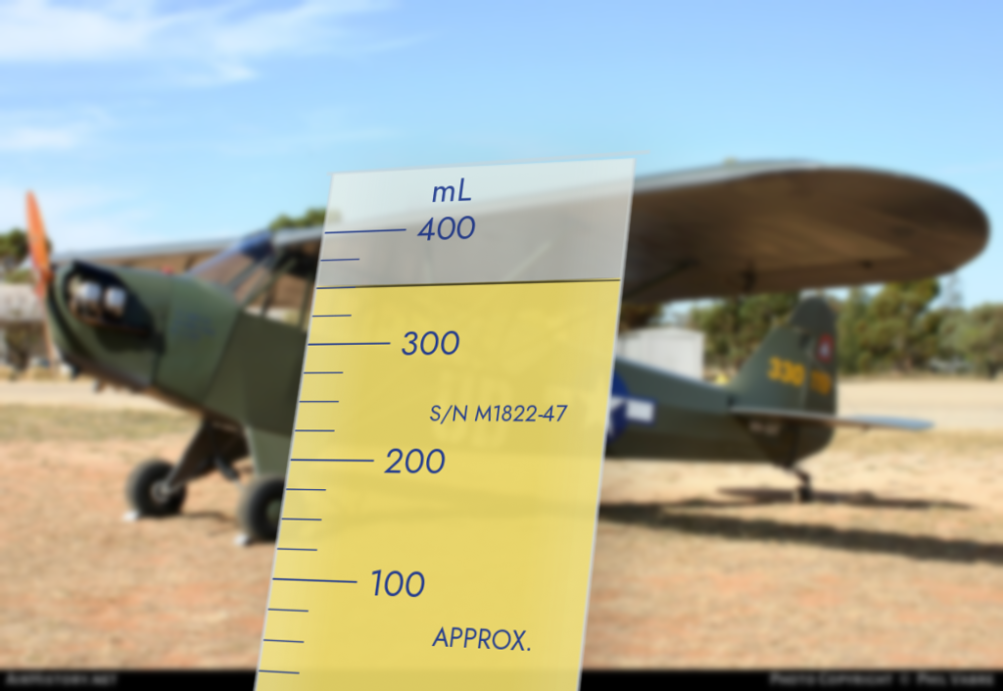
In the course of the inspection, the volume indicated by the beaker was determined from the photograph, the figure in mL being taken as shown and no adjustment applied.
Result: 350 mL
